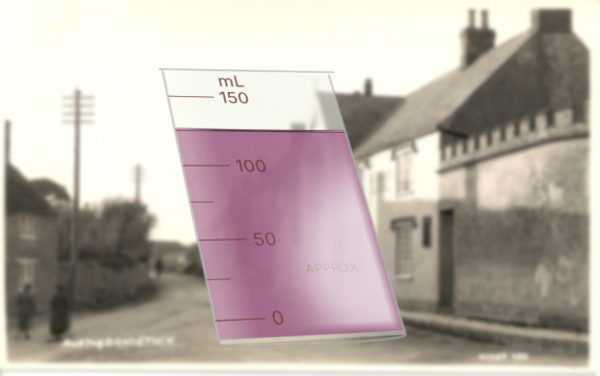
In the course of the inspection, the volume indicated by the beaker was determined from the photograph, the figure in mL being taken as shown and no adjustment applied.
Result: 125 mL
